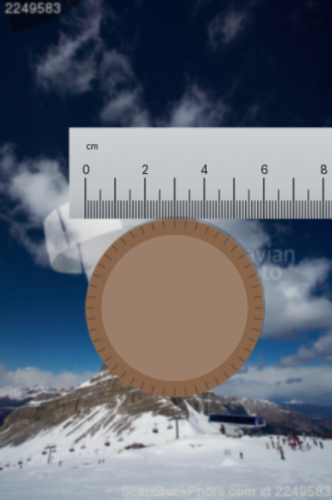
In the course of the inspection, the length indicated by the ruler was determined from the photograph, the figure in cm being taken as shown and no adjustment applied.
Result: 6 cm
